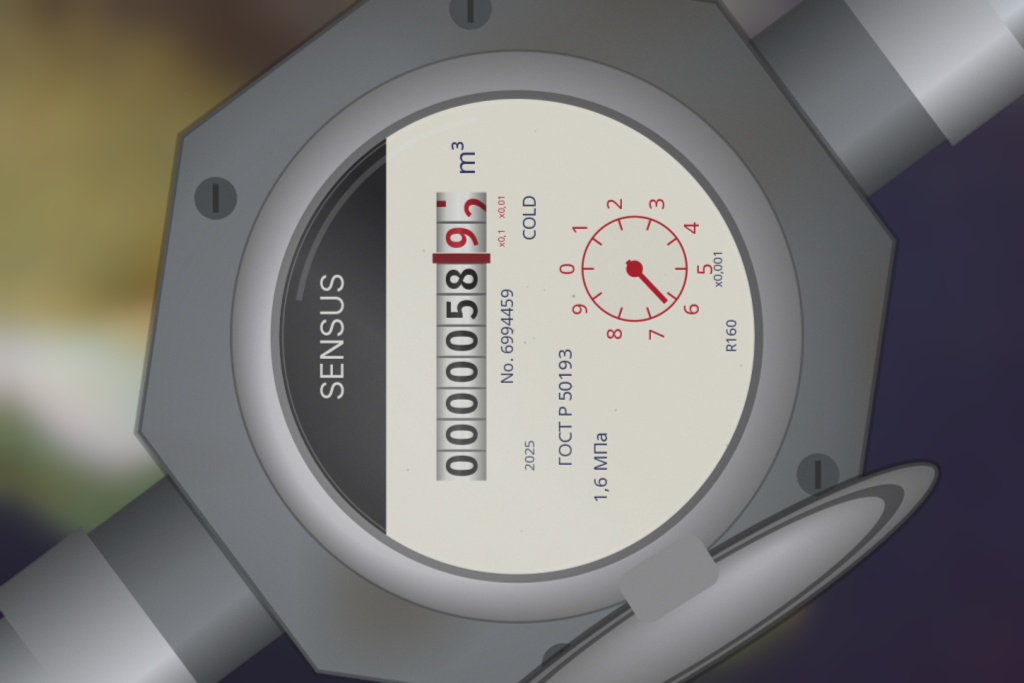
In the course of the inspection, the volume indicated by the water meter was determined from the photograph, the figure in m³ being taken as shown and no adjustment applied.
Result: 58.916 m³
